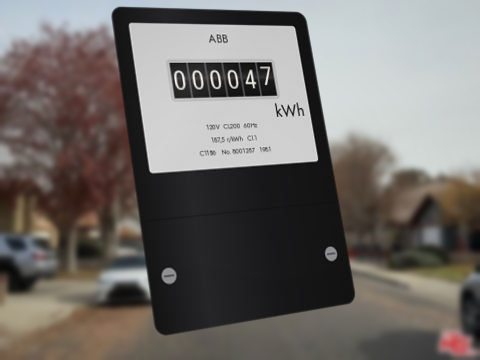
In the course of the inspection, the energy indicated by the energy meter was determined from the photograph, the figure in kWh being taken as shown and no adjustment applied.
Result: 47 kWh
